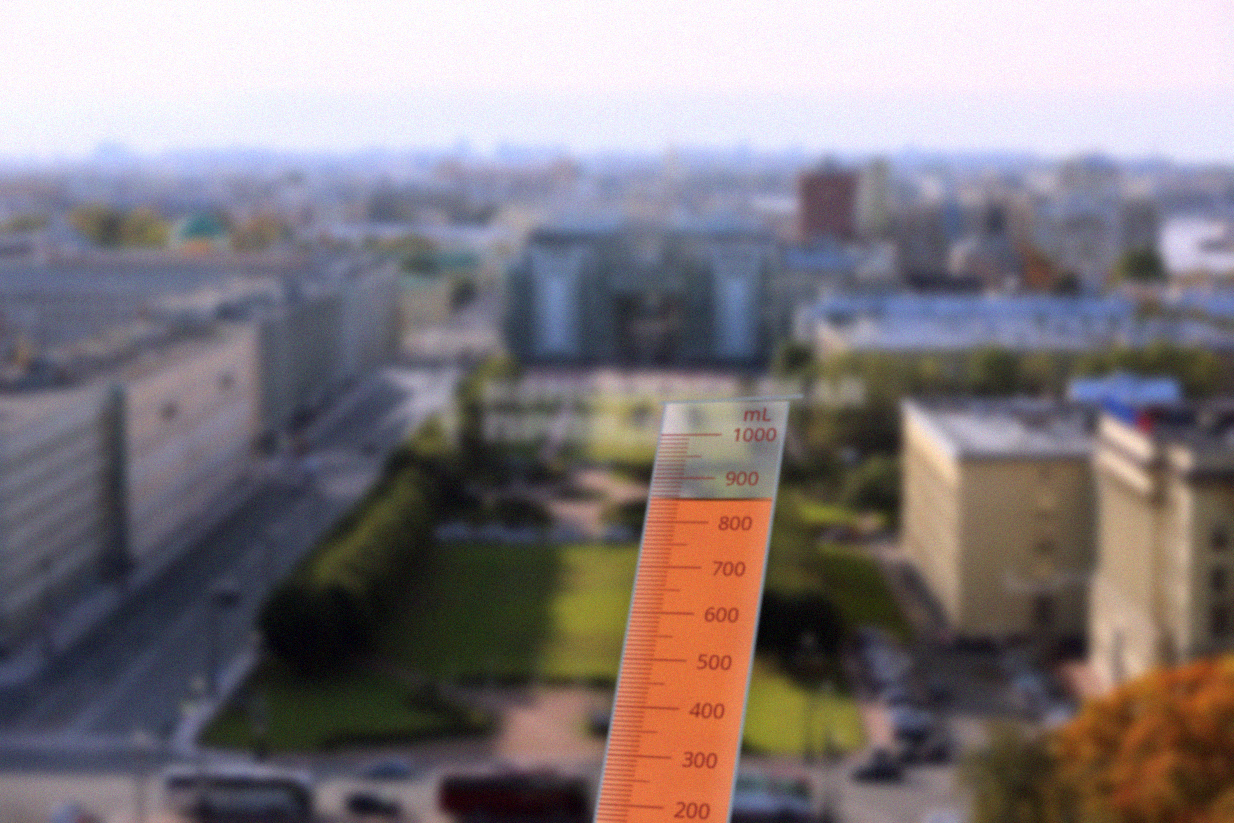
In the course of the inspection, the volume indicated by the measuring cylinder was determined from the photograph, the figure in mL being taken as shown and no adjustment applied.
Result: 850 mL
